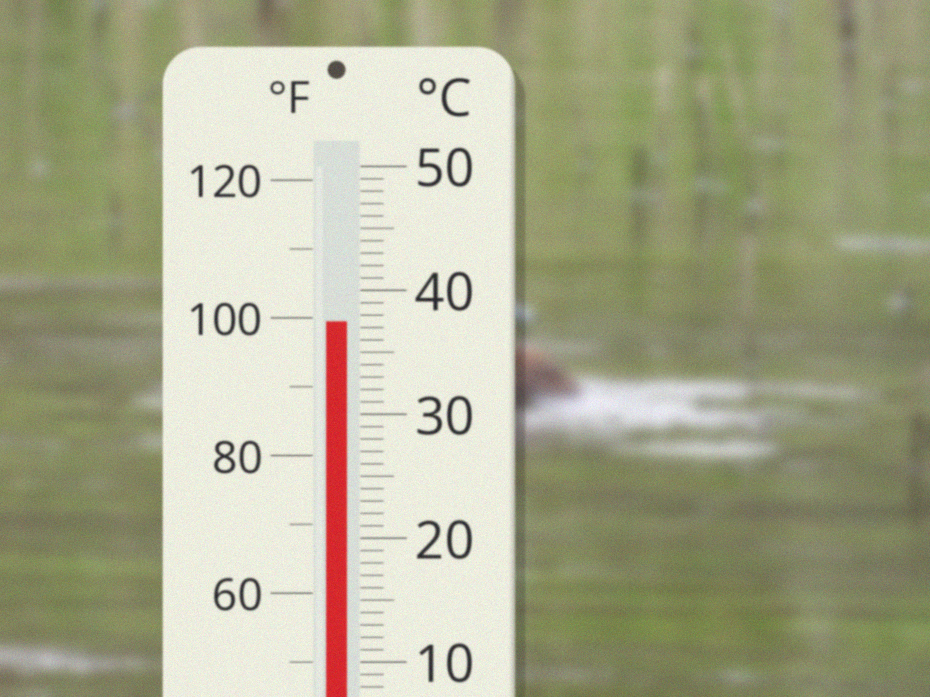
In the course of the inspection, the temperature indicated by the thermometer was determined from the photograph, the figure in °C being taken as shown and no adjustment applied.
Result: 37.5 °C
